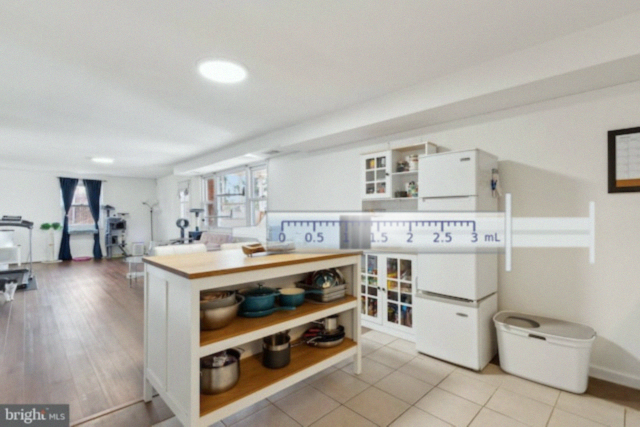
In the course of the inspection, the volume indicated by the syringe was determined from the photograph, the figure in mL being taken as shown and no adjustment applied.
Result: 0.9 mL
